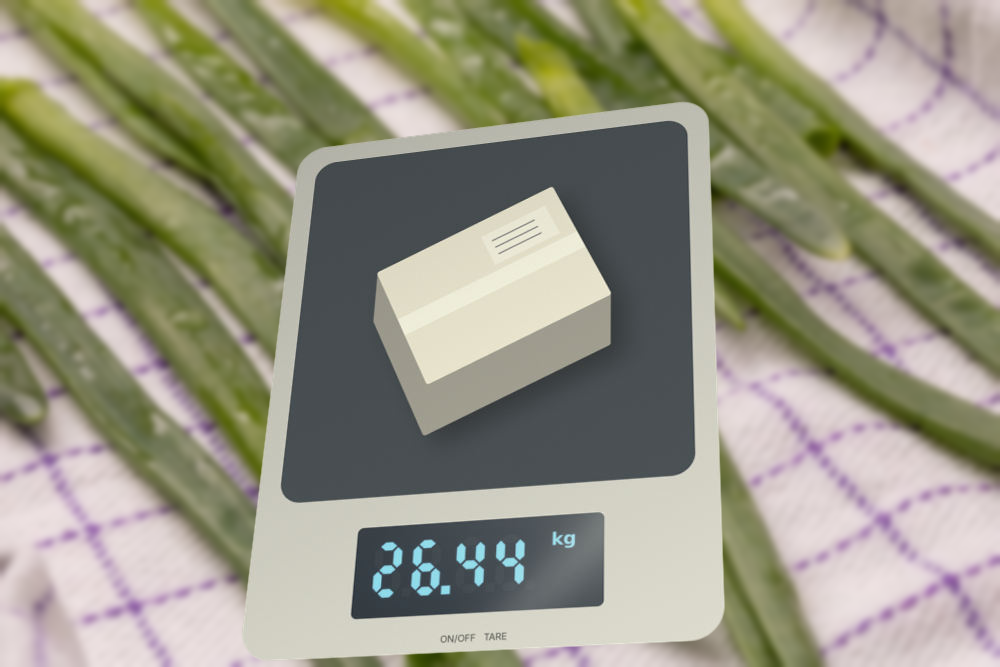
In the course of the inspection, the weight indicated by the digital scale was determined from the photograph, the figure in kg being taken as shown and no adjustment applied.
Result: 26.44 kg
